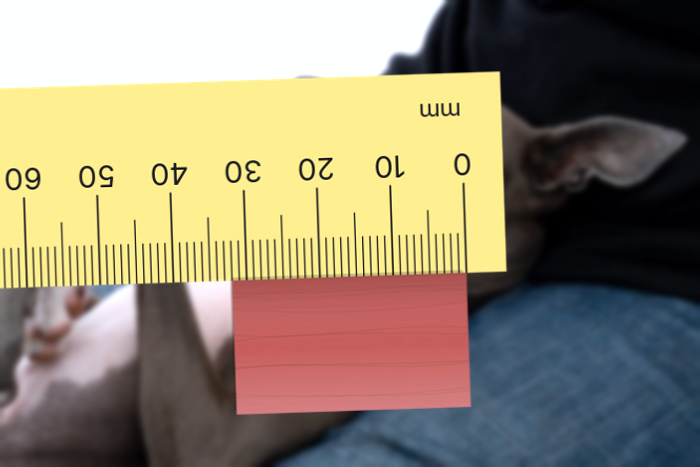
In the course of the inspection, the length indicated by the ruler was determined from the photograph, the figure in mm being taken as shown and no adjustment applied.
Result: 32 mm
